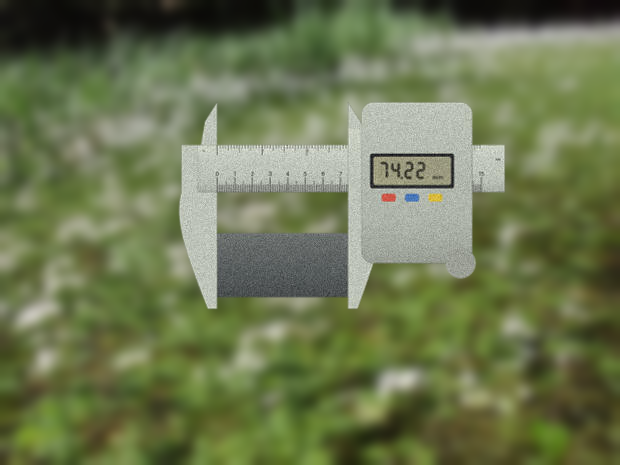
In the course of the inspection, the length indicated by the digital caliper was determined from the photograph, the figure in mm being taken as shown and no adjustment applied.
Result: 74.22 mm
